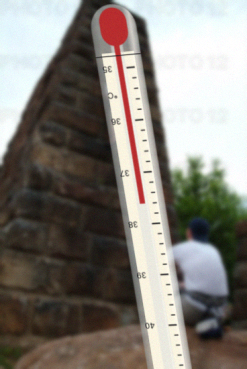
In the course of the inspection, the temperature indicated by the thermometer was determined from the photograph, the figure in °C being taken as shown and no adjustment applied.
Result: 37.6 °C
